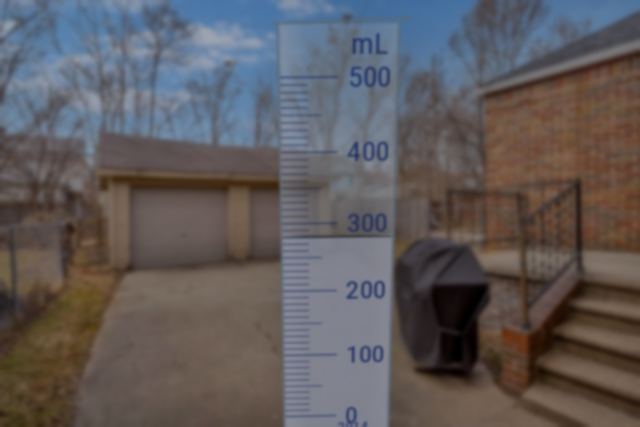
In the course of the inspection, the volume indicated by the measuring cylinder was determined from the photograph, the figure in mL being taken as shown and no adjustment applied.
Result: 280 mL
